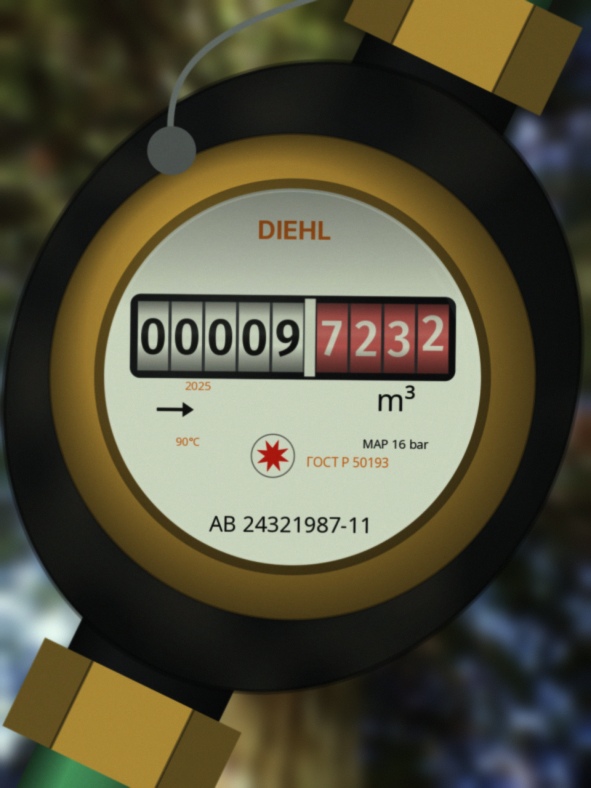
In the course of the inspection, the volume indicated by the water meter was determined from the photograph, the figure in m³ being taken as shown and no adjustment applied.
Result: 9.7232 m³
